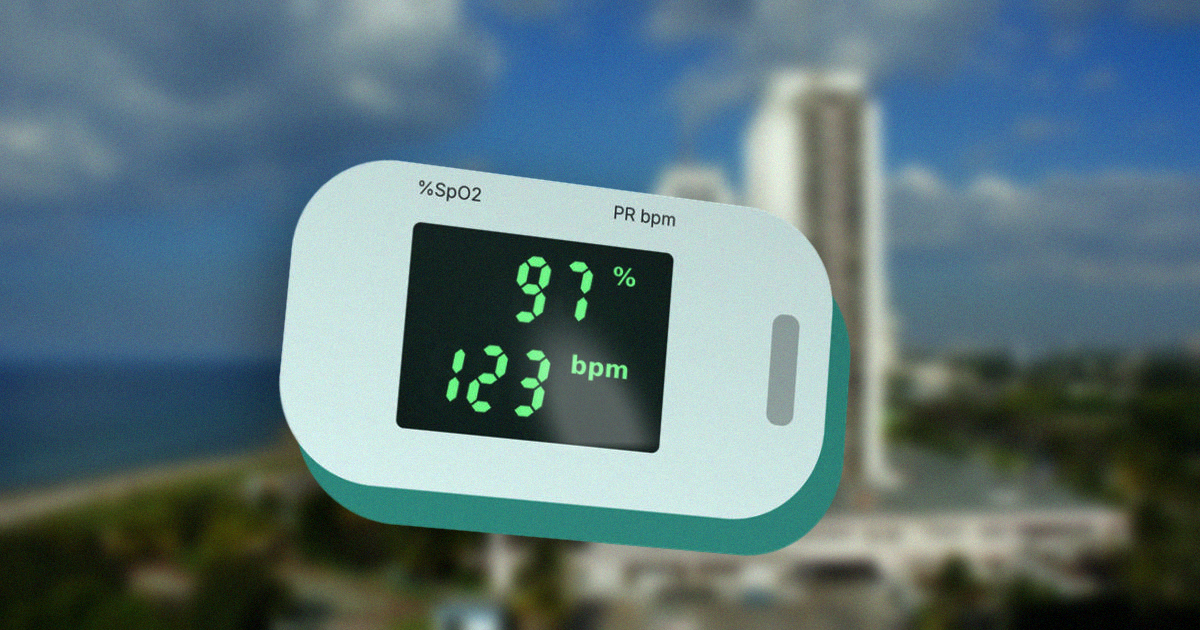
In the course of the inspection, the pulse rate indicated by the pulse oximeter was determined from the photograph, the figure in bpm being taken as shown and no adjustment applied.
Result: 123 bpm
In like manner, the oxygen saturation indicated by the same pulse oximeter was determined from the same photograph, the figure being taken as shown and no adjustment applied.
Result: 97 %
